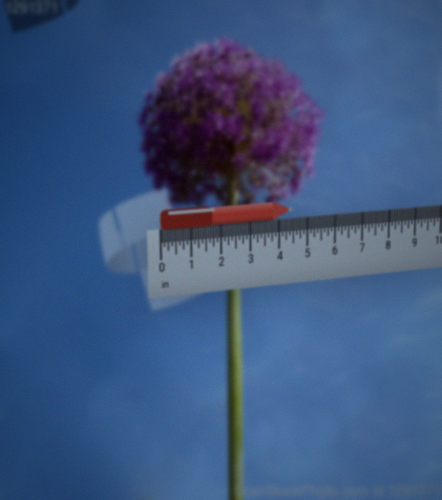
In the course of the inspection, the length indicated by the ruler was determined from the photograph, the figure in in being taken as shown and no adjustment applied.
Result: 4.5 in
